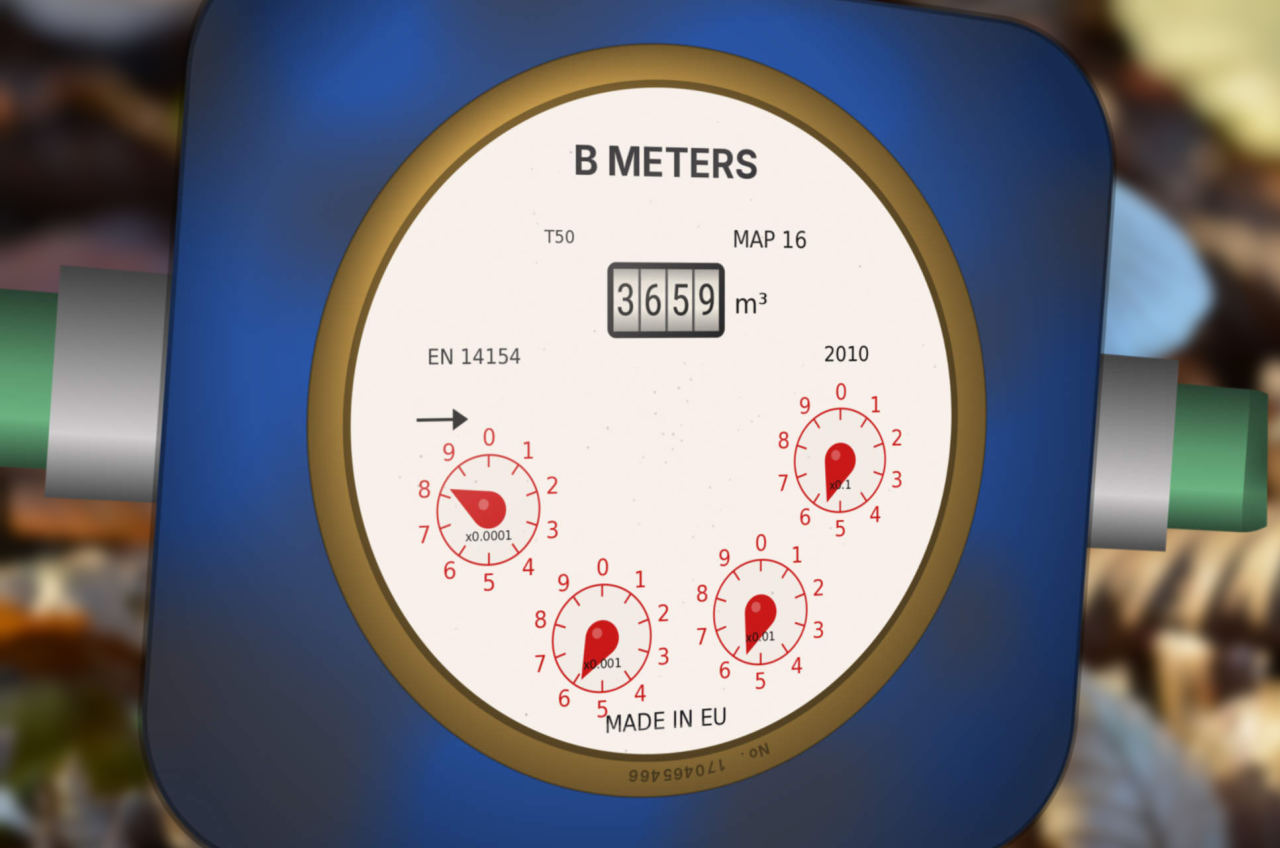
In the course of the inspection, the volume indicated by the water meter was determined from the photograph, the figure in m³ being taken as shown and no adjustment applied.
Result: 3659.5558 m³
